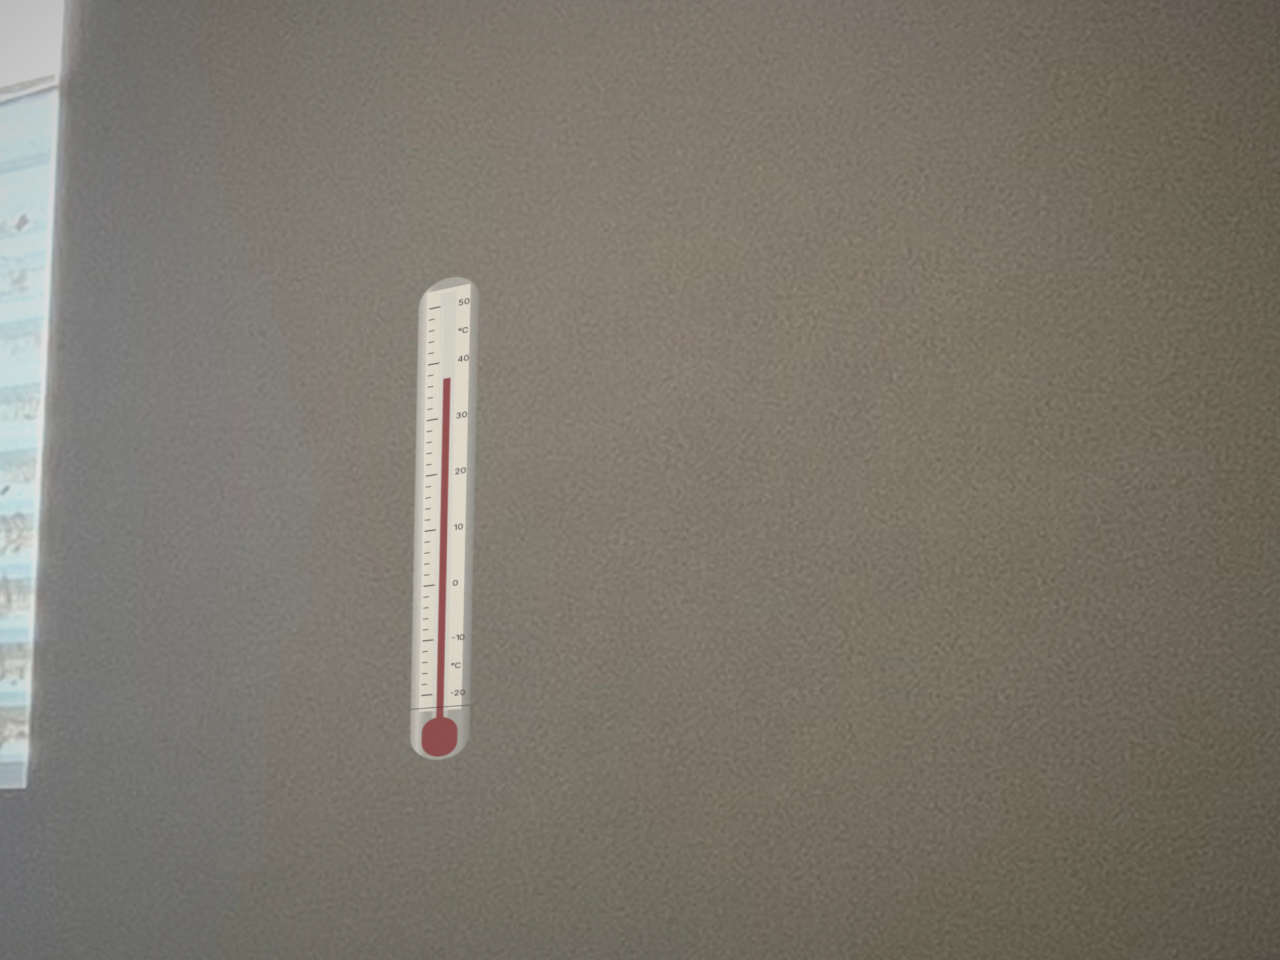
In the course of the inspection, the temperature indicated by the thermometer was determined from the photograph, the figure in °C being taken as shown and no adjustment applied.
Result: 37 °C
